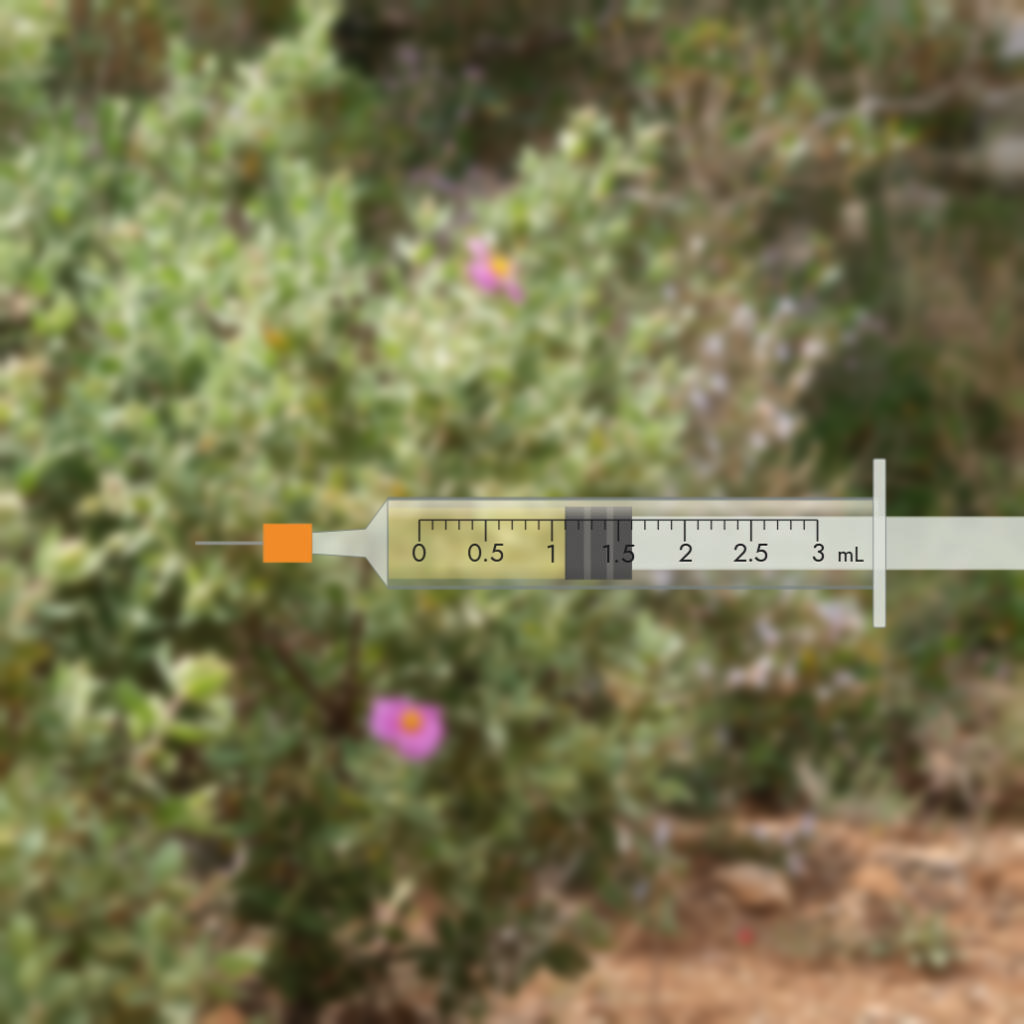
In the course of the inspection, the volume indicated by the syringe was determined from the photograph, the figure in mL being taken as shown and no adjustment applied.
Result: 1.1 mL
